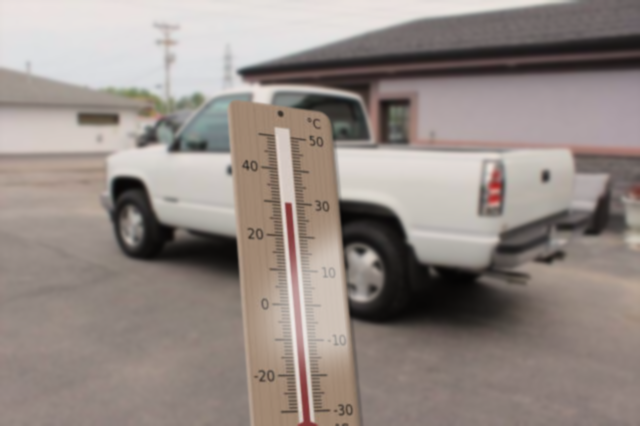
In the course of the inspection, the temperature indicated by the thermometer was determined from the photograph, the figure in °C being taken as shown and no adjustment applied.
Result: 30 °C
